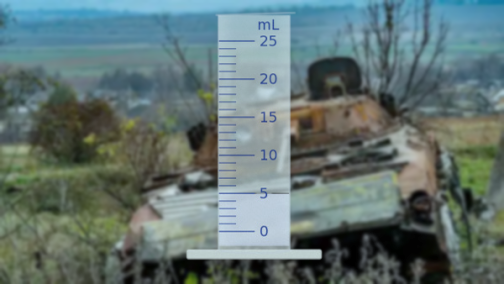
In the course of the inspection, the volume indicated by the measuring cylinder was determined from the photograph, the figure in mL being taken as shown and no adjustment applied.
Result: 5 mL
